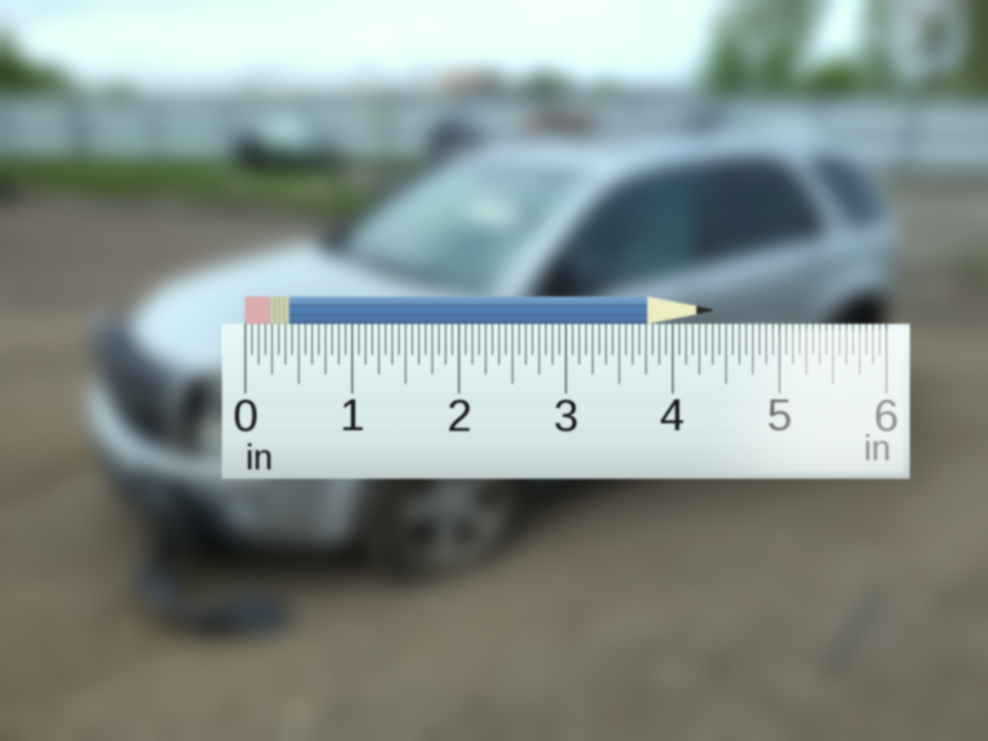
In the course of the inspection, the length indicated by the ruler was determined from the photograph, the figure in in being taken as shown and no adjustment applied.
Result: 4.375 in
